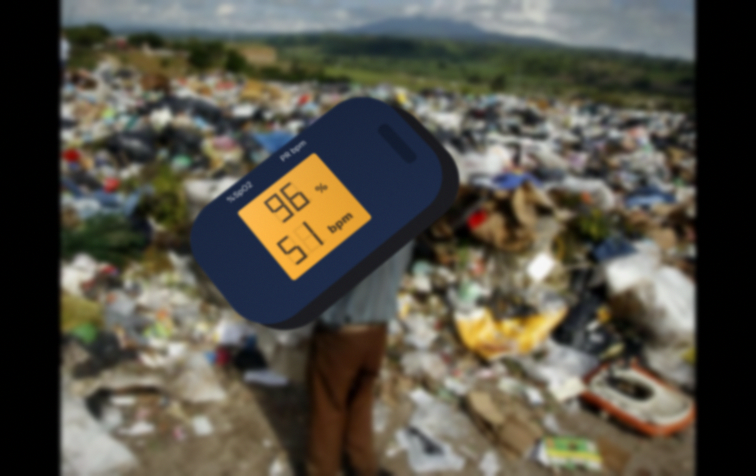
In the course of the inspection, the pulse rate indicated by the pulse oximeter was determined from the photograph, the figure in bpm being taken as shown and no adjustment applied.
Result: 51 bpm
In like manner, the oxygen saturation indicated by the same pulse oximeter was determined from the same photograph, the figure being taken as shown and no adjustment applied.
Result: 96 %
